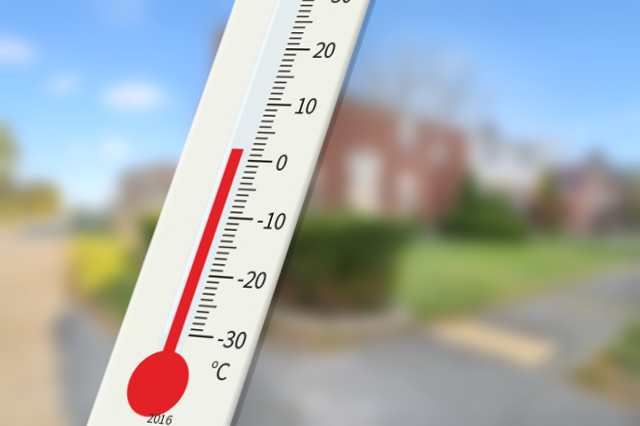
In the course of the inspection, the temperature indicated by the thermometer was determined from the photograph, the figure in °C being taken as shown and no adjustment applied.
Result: 2 °C
